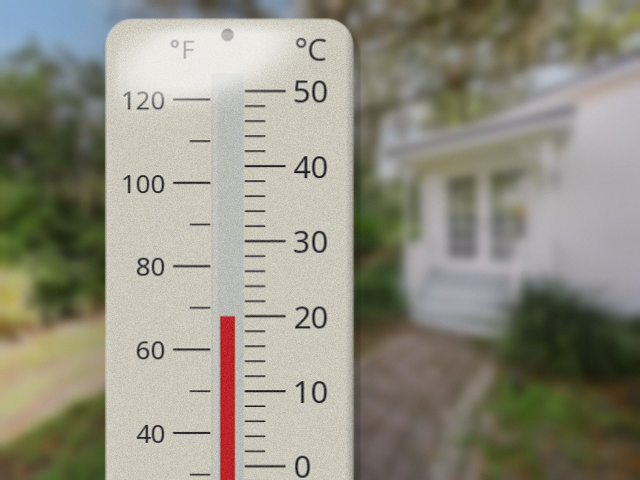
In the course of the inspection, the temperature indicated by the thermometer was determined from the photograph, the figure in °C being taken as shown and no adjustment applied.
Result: 20 °C
